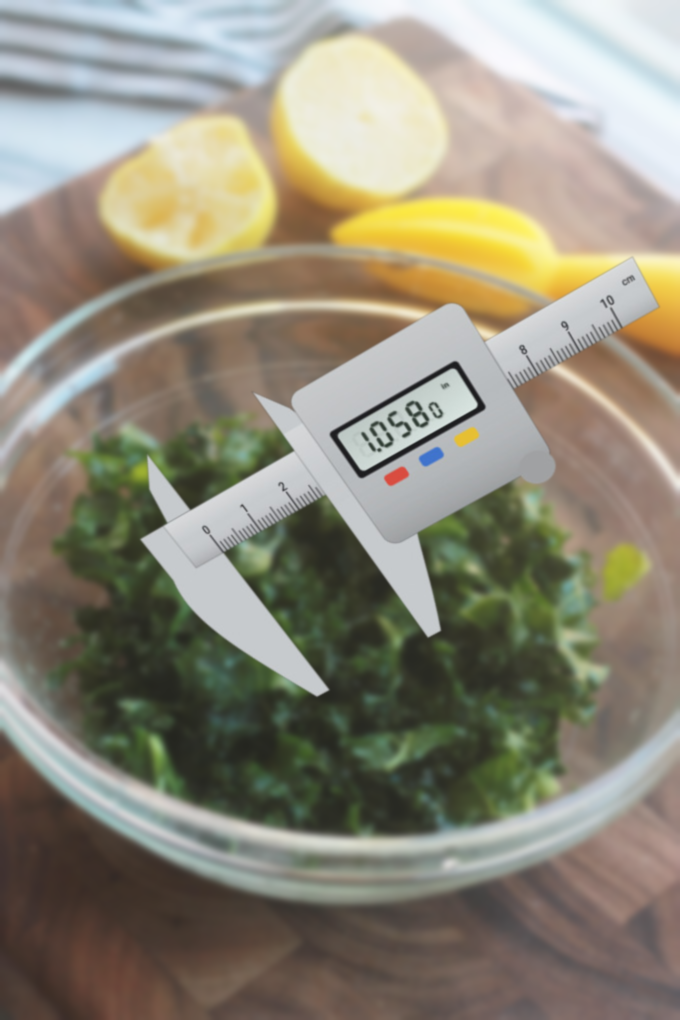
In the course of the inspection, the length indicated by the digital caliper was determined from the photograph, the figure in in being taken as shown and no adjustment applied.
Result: 1.0580 in
